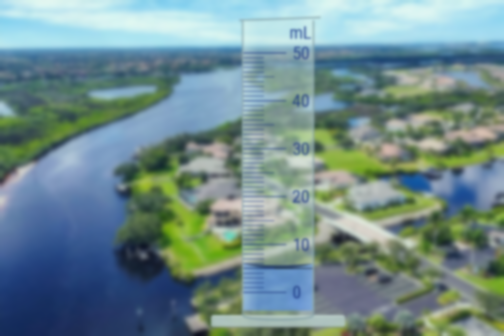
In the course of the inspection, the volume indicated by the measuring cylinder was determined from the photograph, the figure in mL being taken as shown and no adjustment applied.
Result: 5 mL
